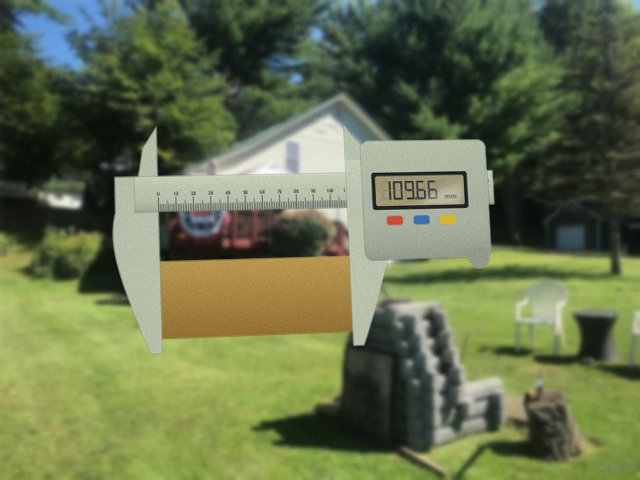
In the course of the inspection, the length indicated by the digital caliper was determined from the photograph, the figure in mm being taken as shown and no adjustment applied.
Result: 109.66 mm
